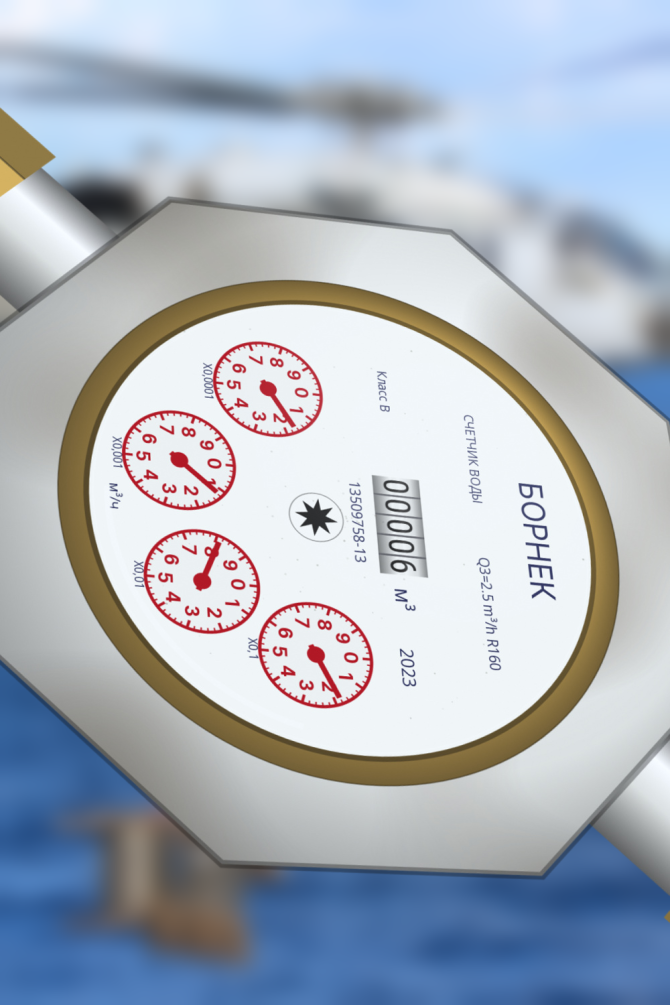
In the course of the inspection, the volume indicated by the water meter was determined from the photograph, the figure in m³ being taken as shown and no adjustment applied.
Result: 6.1811 m³
